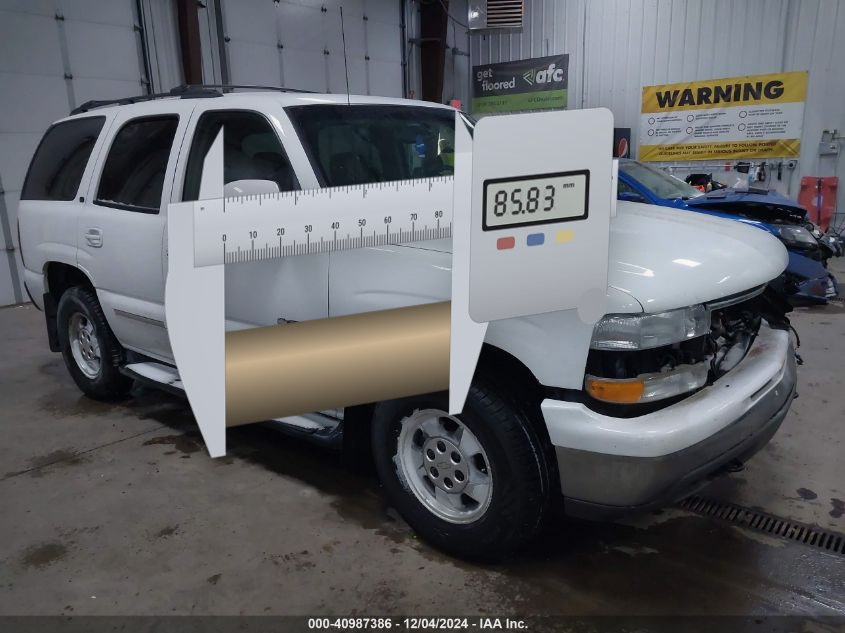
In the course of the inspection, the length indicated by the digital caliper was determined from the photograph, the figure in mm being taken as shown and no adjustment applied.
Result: 85.83 mm
